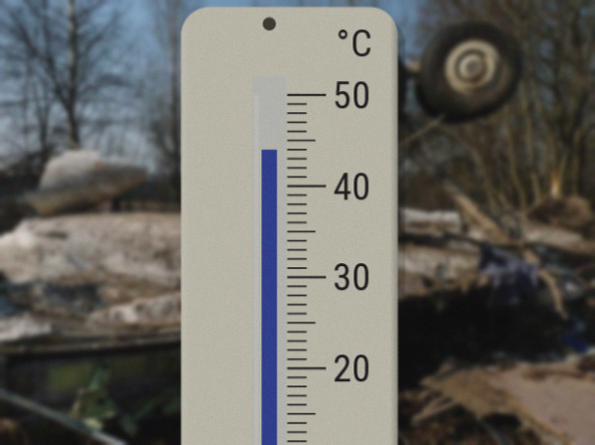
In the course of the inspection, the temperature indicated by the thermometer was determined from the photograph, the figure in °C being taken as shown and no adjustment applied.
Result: 44 °C
